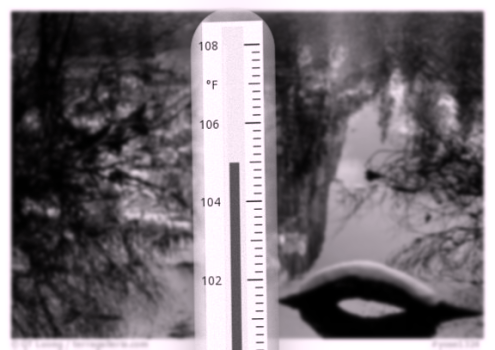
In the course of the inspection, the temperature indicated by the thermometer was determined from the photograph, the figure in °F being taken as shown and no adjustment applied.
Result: 105 °F
